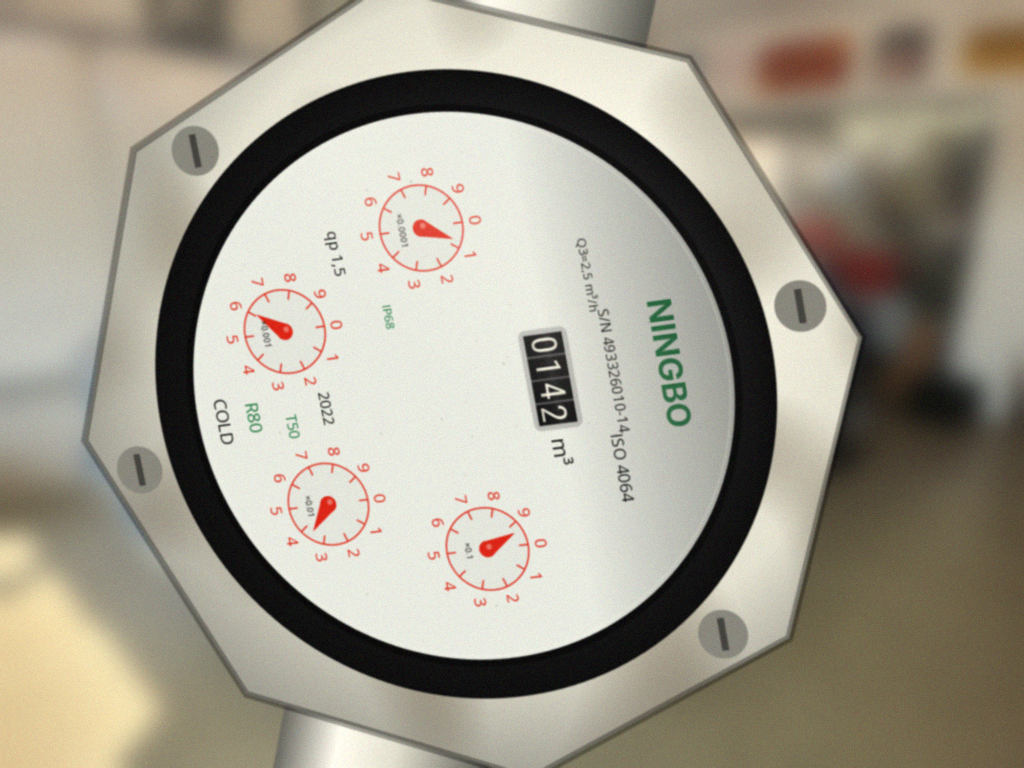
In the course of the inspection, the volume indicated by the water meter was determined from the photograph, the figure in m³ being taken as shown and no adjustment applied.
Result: 141.9360 m³
